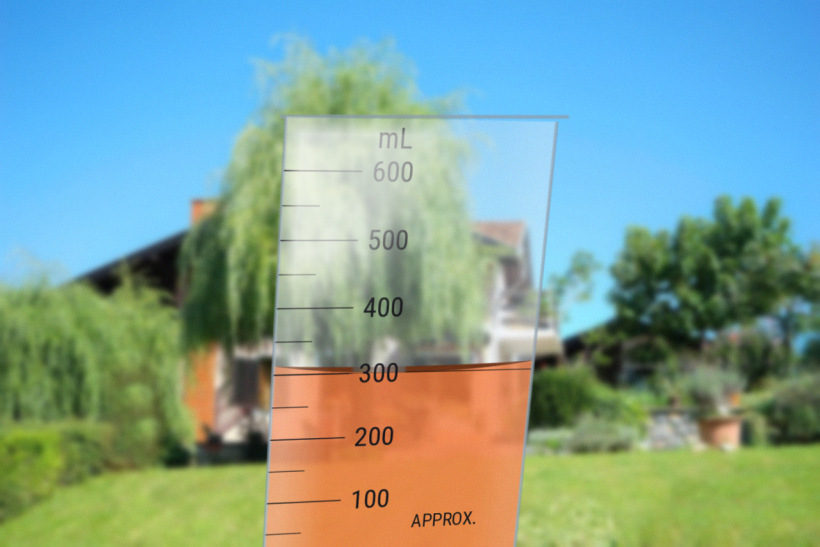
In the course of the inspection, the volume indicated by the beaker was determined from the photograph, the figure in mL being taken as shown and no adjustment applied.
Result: 300 mL
